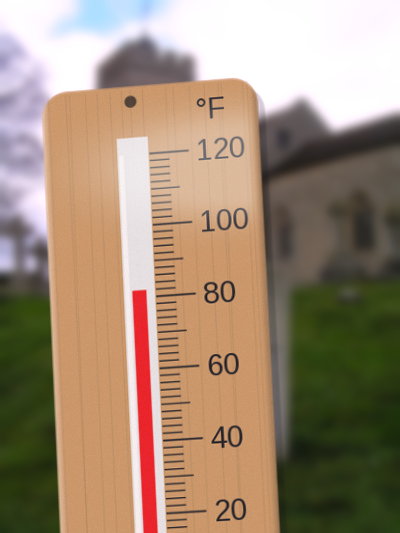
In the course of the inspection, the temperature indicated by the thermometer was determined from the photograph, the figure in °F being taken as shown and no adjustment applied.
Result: 82 °F
